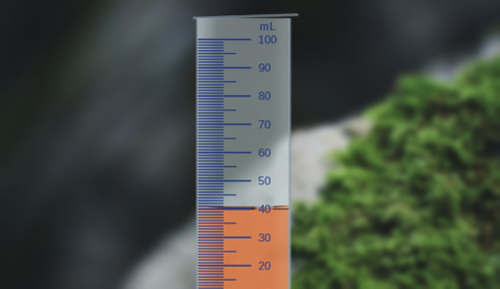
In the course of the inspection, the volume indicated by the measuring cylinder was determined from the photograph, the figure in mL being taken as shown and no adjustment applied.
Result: 40 mL
